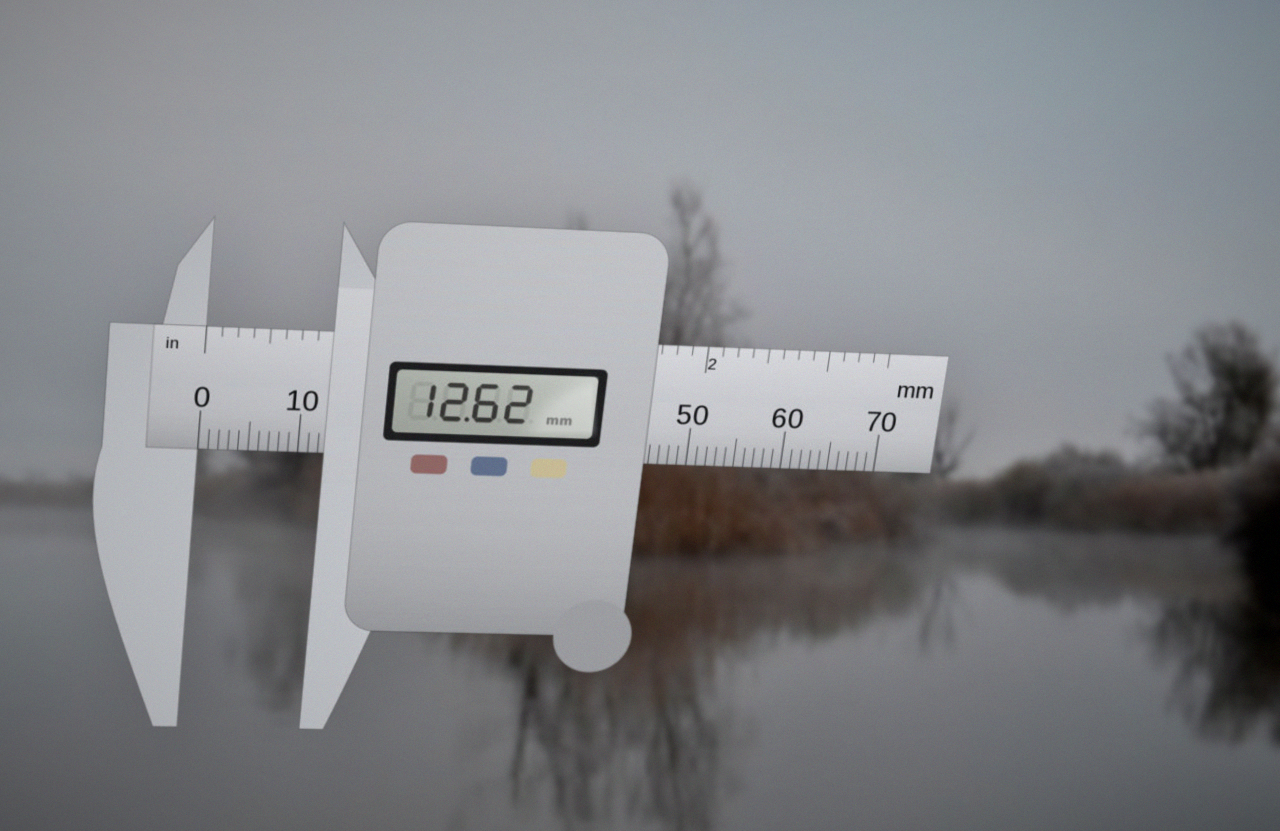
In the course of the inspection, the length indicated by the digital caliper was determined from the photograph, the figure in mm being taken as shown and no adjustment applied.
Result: 12.62 mm
